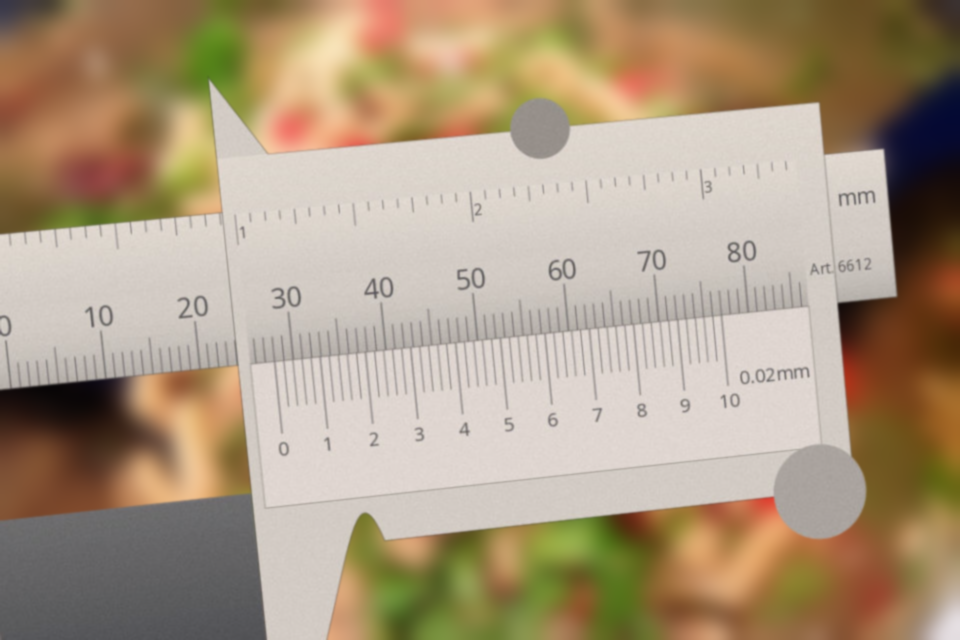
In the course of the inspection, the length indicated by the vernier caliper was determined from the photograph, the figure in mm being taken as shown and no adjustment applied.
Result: 28.0 mm
